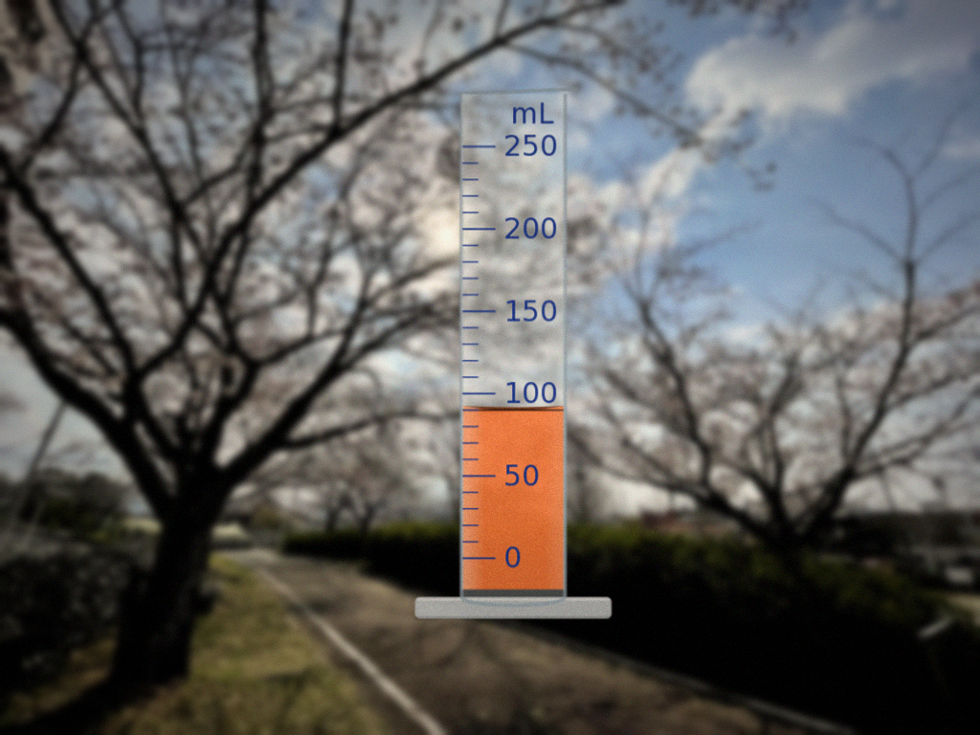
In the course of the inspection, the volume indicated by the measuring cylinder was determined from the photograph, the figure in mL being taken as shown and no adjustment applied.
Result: 90 mL
